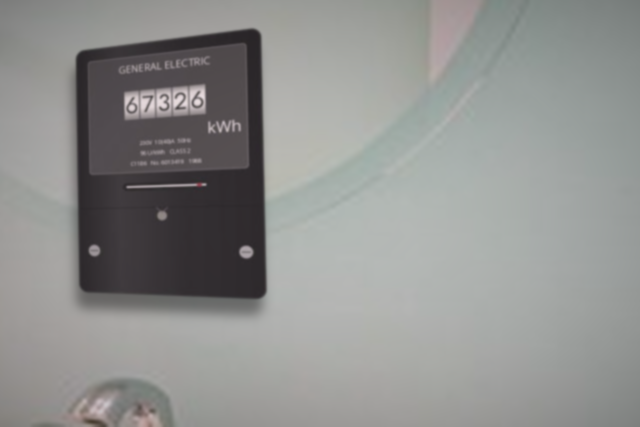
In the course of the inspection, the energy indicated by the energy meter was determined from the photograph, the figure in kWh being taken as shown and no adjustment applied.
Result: 67326 kWh
